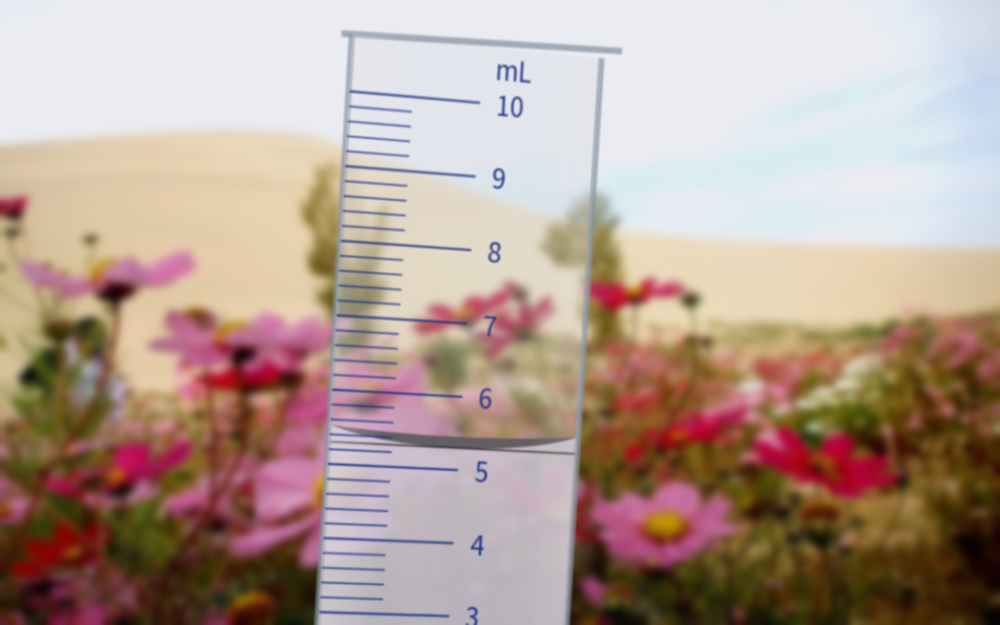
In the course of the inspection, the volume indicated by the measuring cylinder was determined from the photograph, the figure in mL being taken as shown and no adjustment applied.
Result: 5.3 mL
